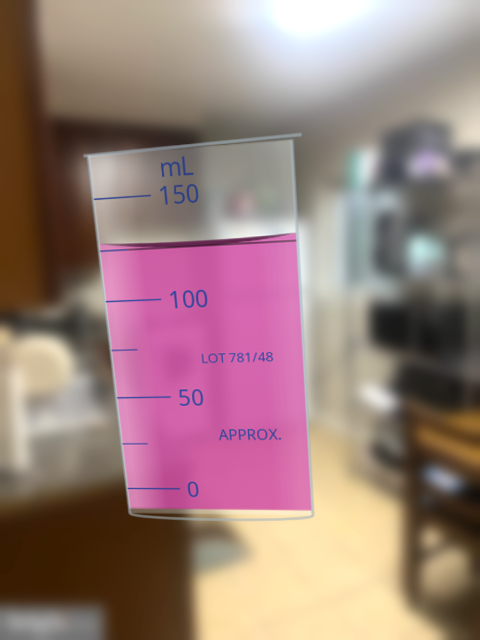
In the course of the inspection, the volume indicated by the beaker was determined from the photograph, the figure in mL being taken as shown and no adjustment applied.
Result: 125 mL
